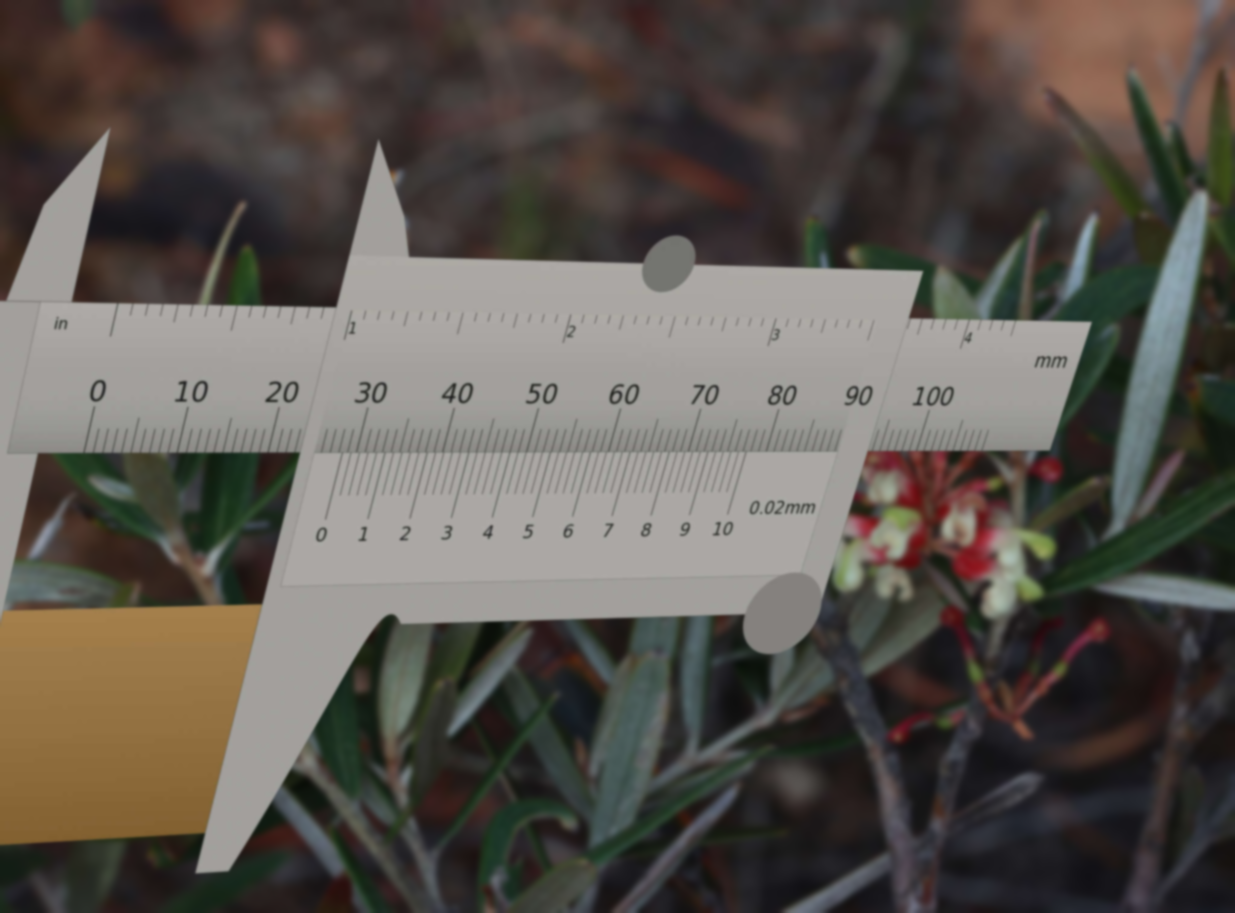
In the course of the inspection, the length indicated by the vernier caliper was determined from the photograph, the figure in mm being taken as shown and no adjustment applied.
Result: 28.4 mm
